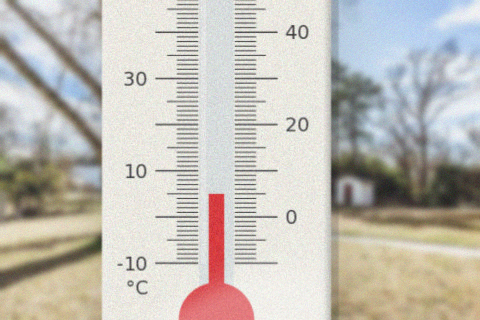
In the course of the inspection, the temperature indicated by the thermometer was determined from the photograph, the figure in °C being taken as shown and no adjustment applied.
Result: 5 °C
